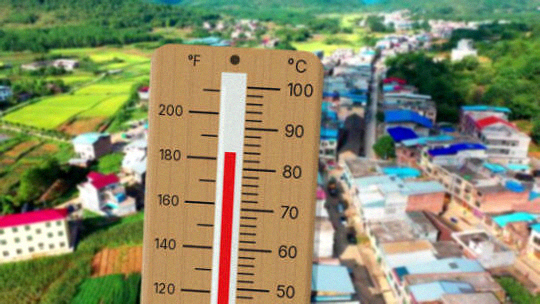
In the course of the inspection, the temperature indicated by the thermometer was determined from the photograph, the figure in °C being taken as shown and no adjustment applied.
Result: 84 °C
